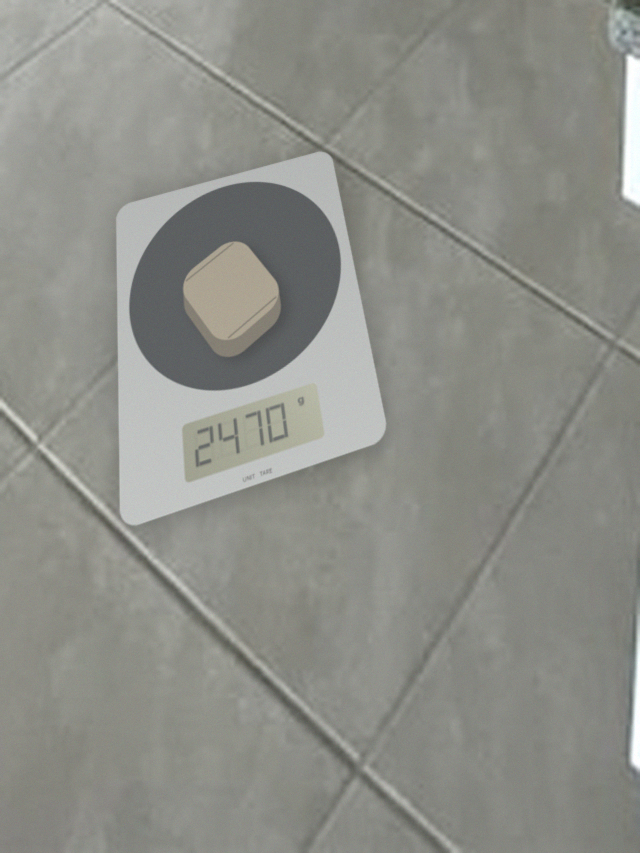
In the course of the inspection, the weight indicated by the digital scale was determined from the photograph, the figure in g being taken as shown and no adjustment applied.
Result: 2470 g
